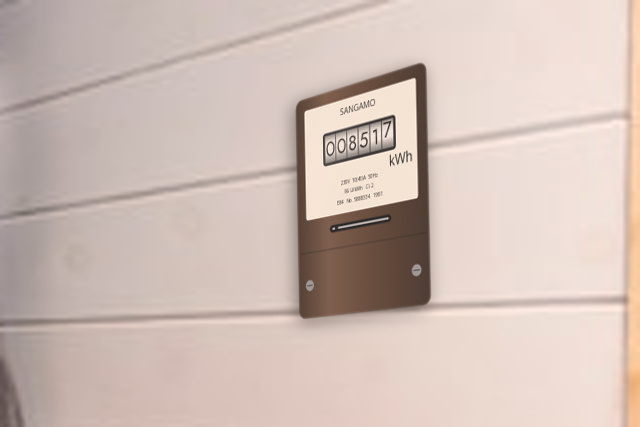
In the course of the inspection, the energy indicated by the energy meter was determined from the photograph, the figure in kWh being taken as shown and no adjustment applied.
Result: 8517 kWh
